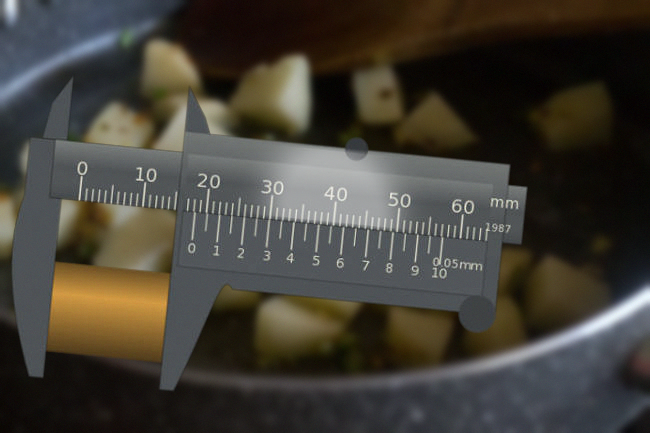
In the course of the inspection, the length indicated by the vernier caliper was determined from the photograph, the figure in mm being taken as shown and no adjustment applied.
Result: 18.2 mm
